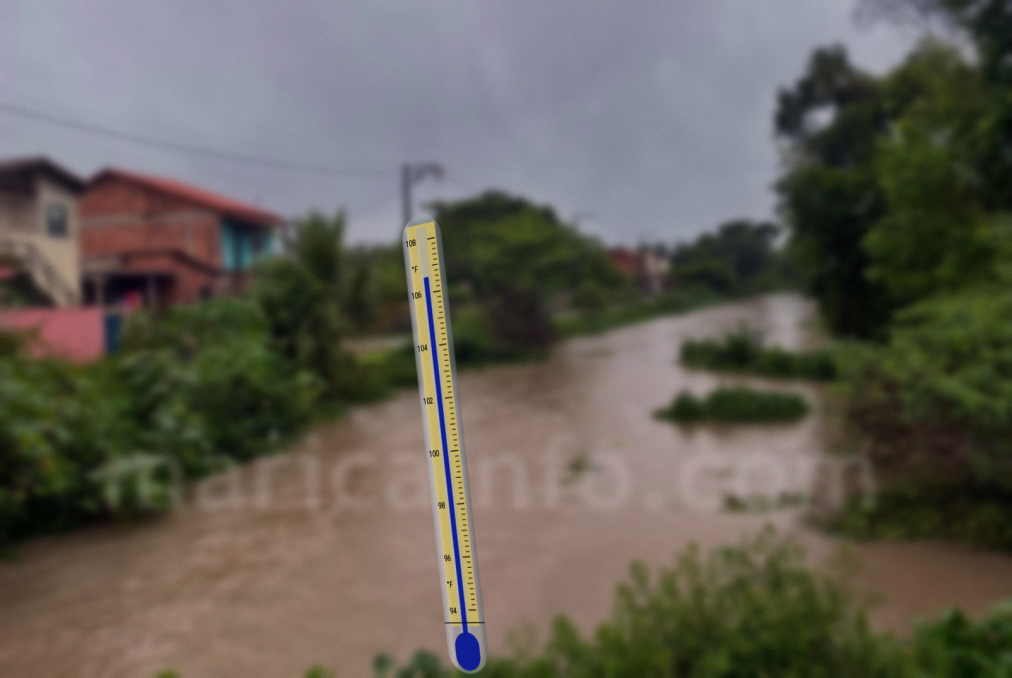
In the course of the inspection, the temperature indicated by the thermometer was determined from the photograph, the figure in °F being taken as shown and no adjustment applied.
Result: 106.6 °F
